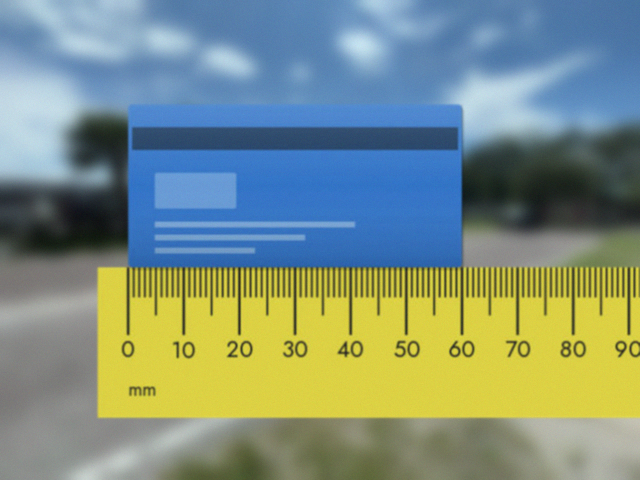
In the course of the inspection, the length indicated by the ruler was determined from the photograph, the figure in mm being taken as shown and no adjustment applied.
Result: 60 mm
